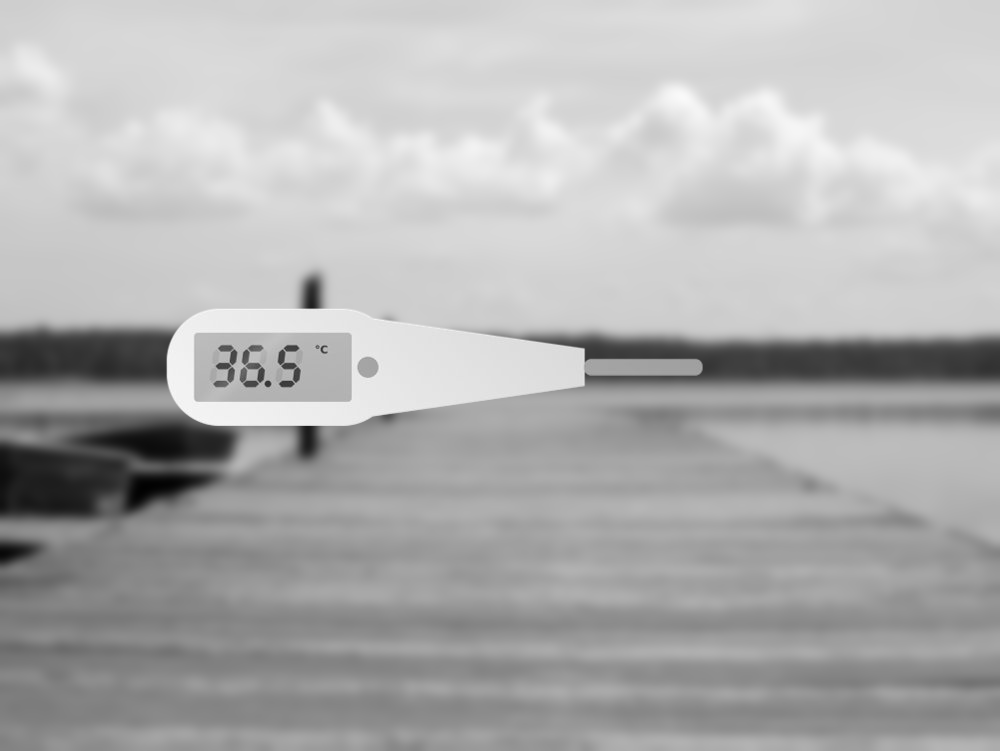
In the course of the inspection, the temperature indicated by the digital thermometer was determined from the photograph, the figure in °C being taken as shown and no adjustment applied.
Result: 36.5 °C
